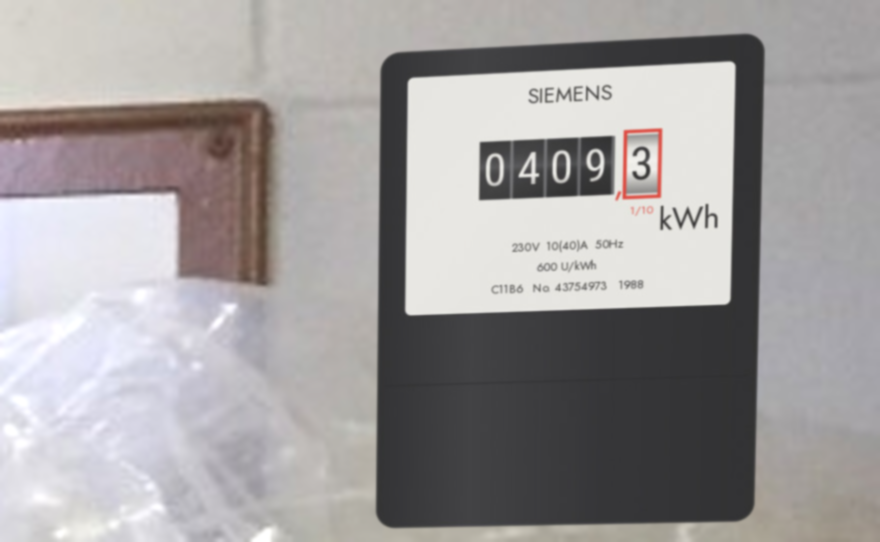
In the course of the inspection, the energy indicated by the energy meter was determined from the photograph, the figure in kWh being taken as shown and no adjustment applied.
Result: 409.3 kWh
